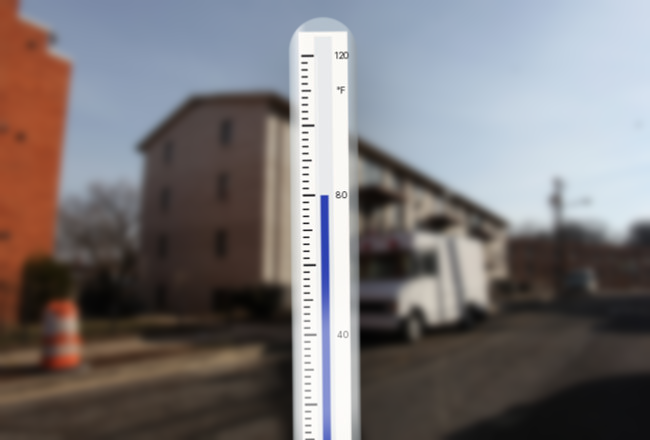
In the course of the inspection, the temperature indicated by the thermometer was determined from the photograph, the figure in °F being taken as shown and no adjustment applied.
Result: 80 °F
